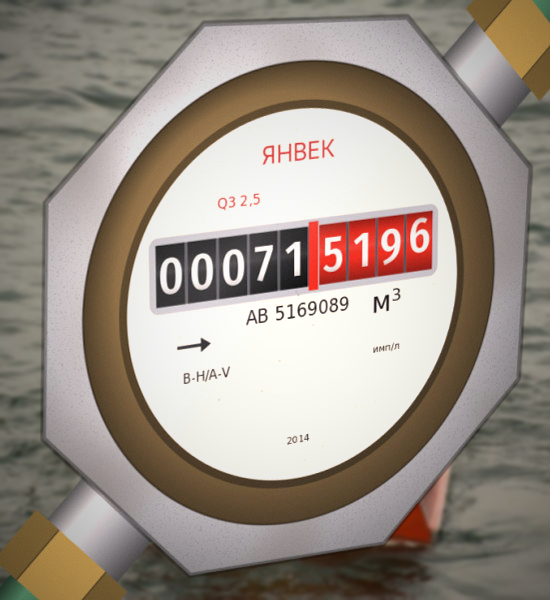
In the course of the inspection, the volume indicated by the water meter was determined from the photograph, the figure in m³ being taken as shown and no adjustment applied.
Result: 71.5196 m³
